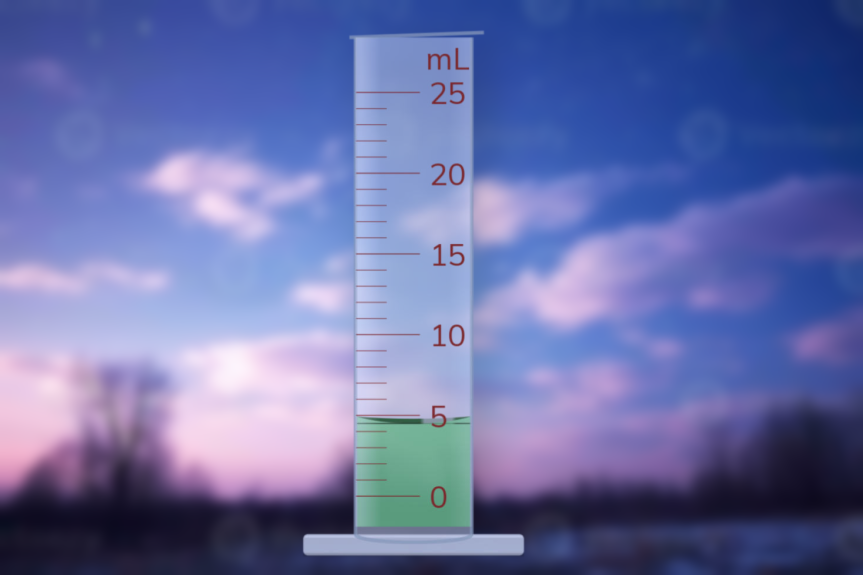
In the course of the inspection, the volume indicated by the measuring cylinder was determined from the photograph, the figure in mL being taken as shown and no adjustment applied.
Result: 4.5 mL
